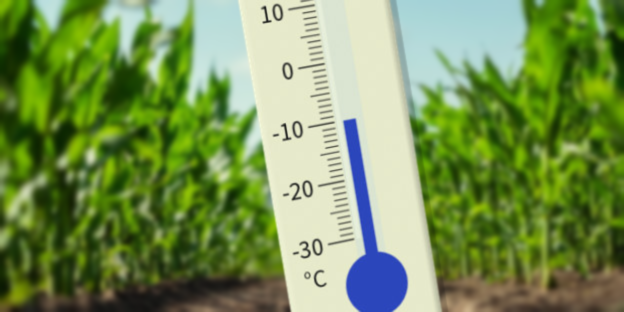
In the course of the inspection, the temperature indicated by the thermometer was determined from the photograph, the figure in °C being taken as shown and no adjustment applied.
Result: -10 °C
